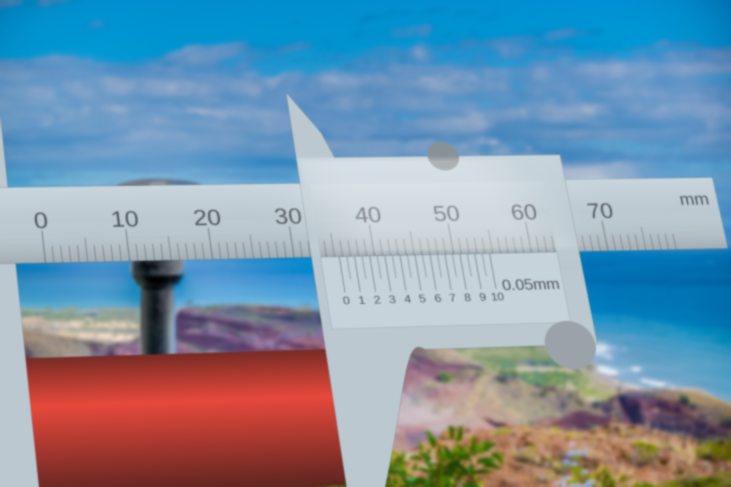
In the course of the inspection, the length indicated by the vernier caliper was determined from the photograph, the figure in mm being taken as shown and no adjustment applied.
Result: 35.6 mm
